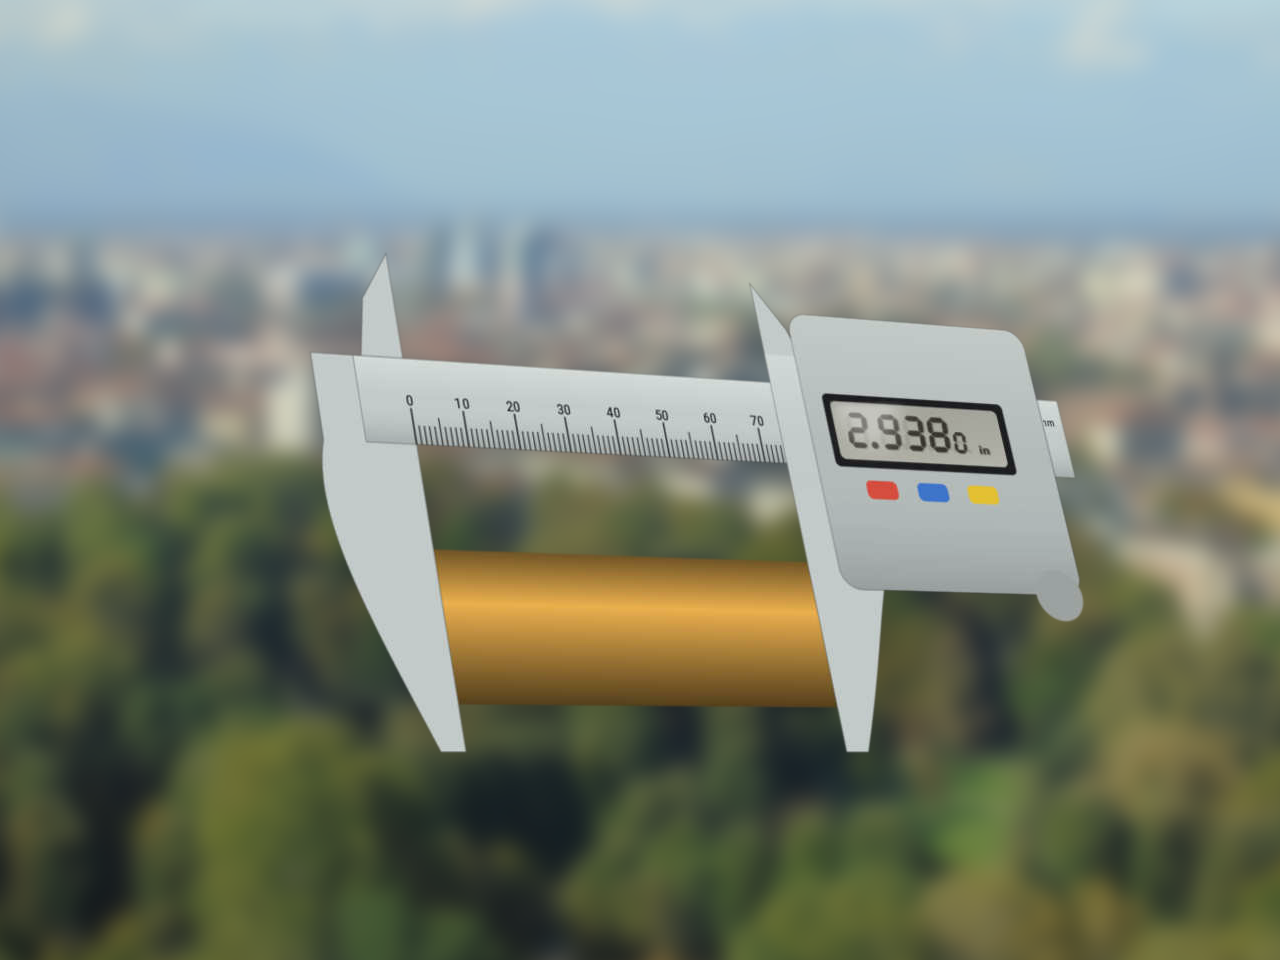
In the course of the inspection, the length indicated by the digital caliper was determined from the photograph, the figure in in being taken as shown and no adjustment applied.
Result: 2.9380 in
